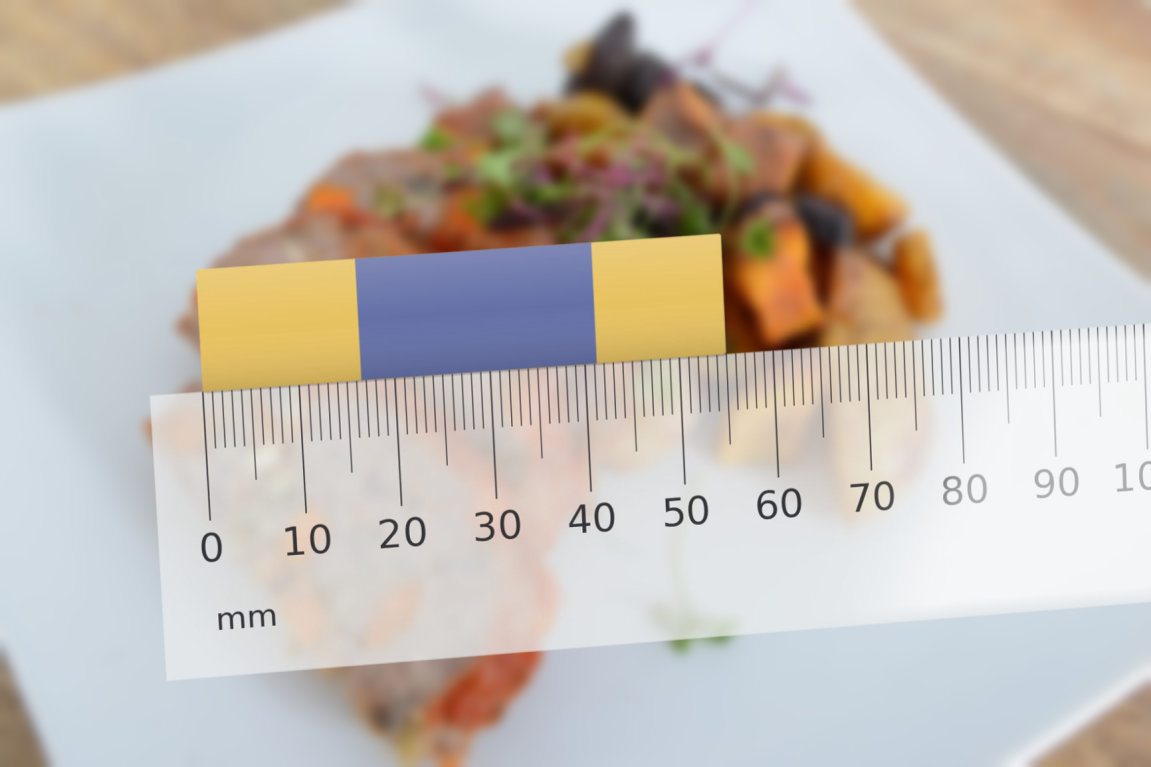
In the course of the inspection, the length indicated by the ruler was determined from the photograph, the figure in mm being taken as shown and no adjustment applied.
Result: 55 mm
